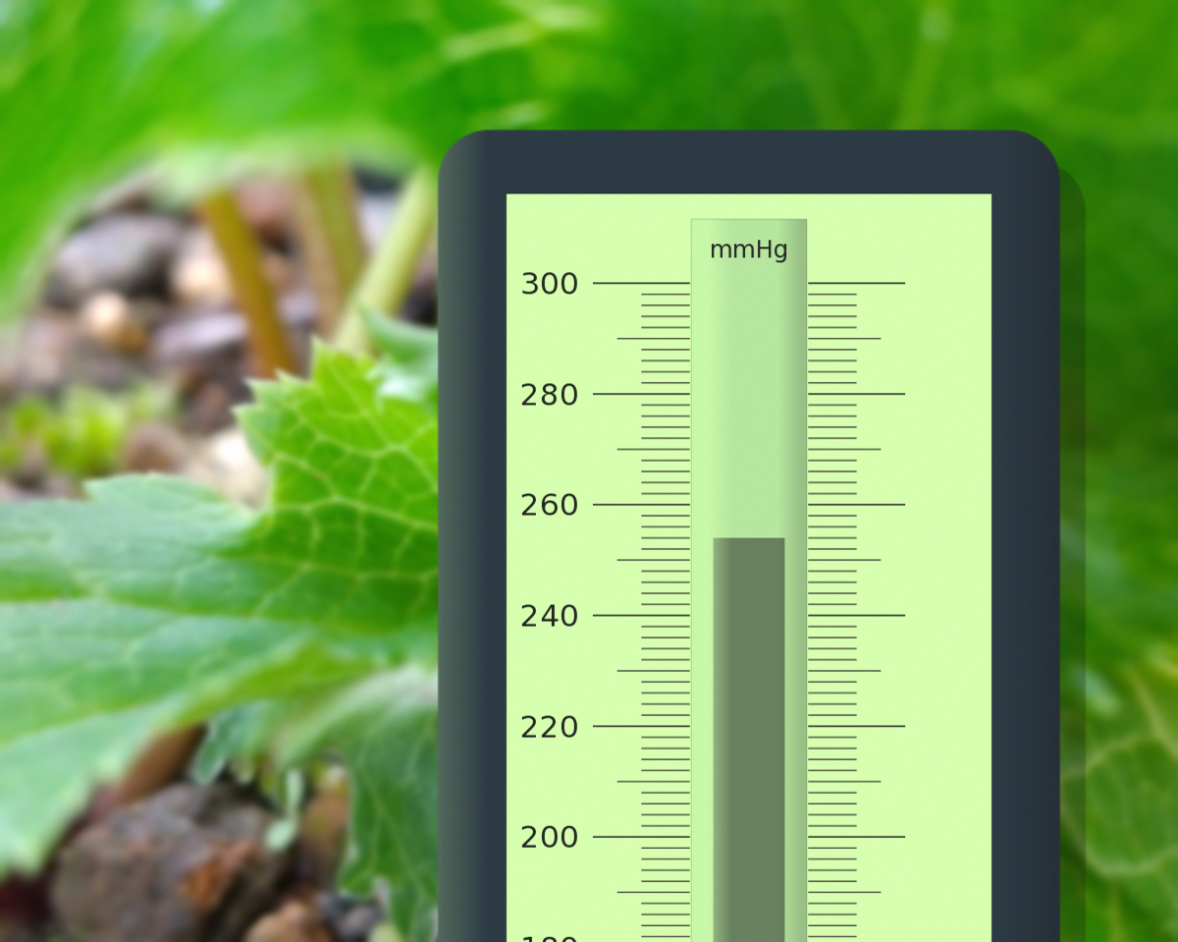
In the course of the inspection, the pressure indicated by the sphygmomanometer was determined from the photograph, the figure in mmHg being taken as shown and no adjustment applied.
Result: 254 mmHg
